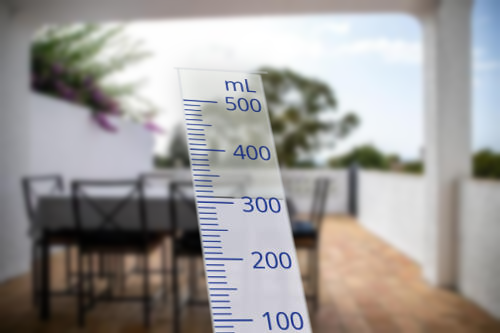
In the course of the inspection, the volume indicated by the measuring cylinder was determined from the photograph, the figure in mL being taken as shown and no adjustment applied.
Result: 310 mL
